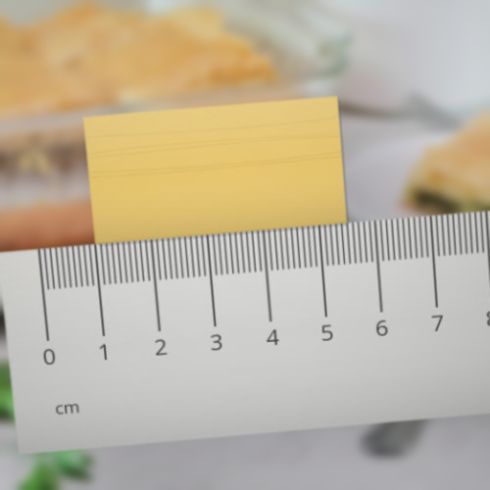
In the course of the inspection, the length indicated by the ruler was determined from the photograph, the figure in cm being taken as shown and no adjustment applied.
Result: 4.5 cm
